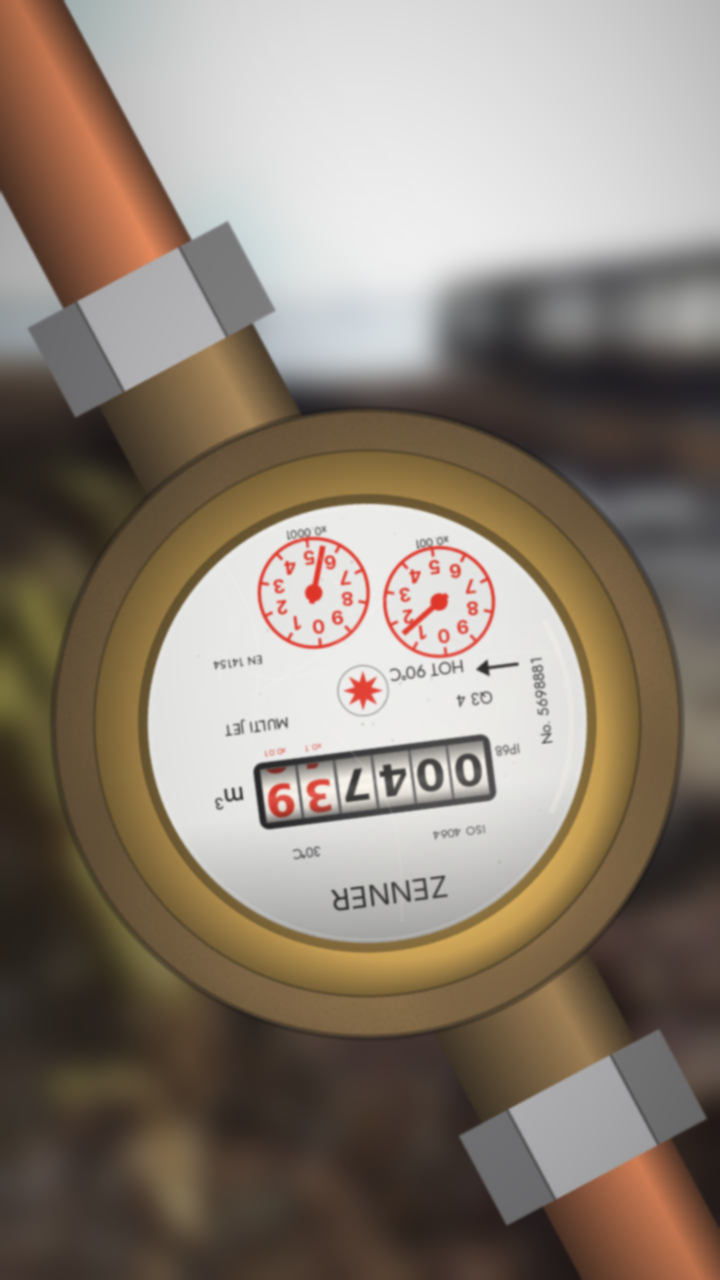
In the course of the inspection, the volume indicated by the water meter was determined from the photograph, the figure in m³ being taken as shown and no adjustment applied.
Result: 47.3915 m³
